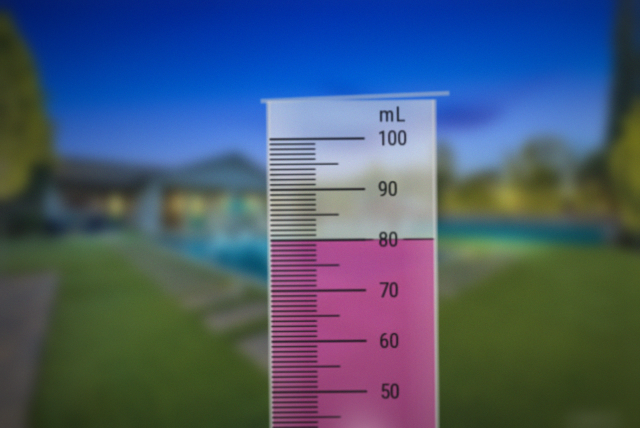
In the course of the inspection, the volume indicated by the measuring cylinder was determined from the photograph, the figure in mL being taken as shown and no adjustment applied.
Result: 80 mL
